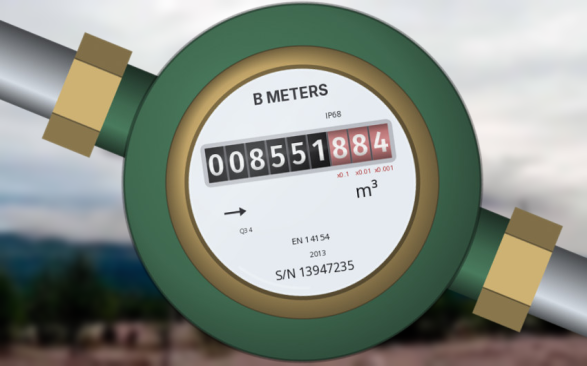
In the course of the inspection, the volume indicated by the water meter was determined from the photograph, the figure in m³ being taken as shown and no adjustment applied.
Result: 8551.884 m³
